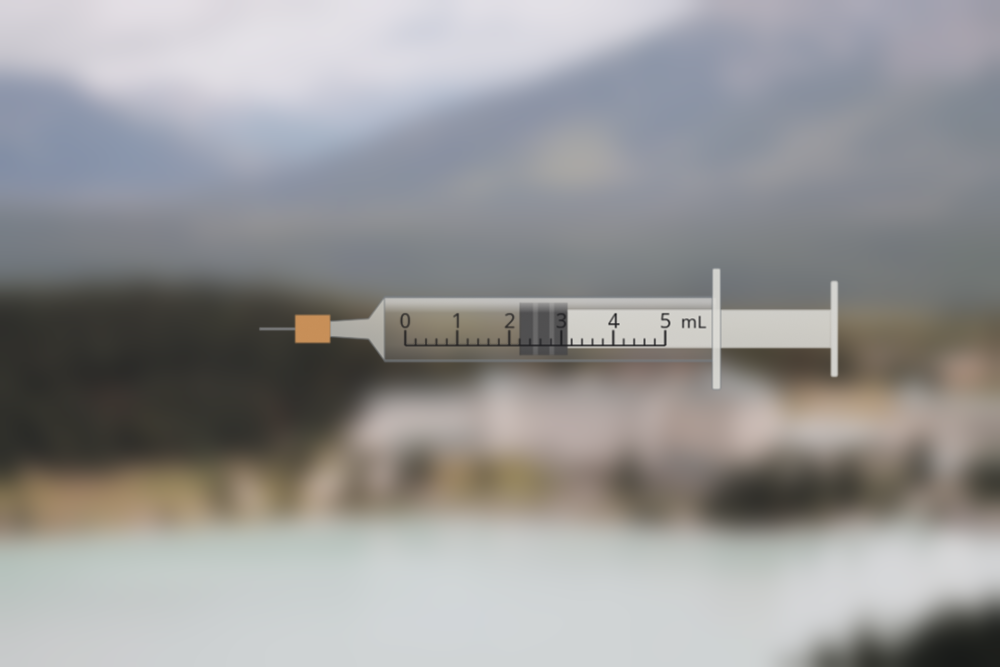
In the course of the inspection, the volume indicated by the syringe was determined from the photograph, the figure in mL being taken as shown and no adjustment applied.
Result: 2.2 mL
